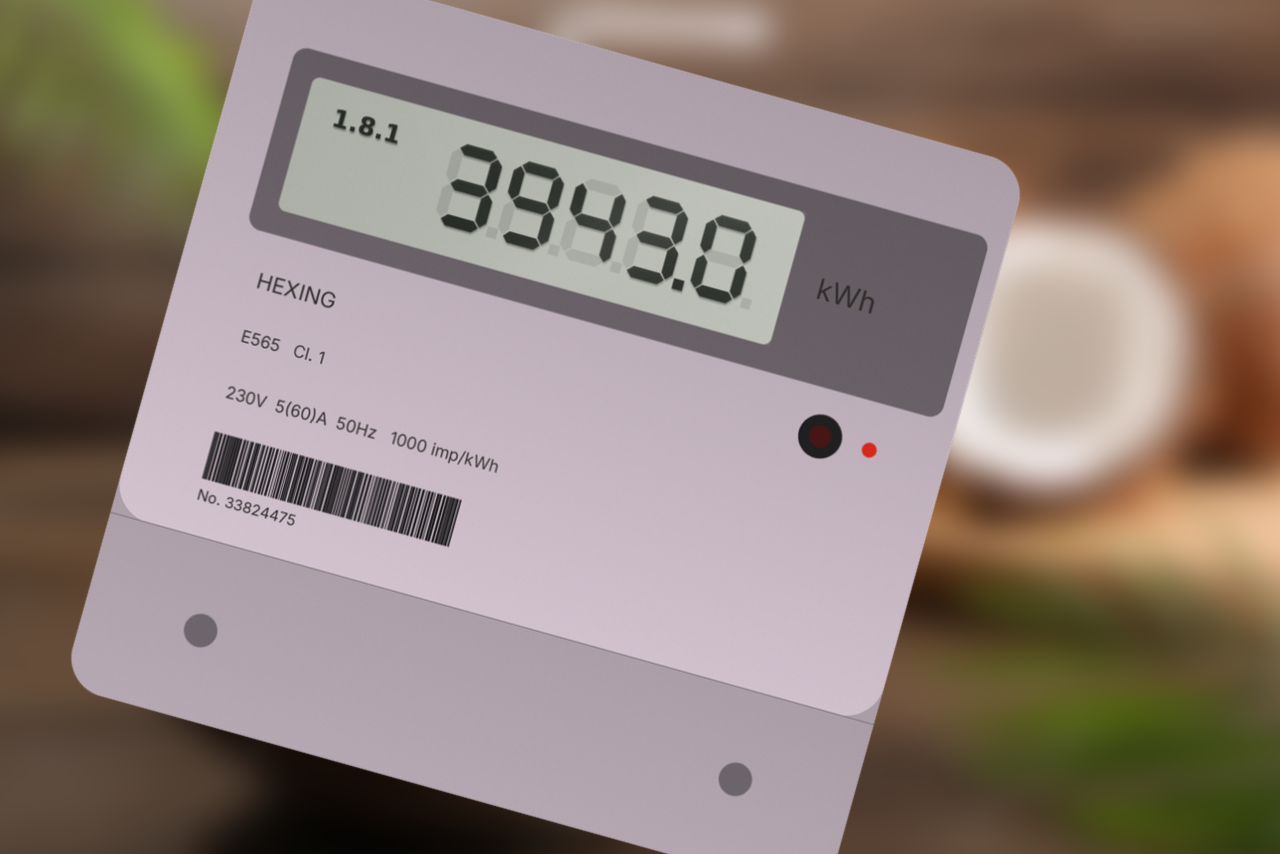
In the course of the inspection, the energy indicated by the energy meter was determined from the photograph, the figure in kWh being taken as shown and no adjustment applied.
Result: 3943.0 kWh
